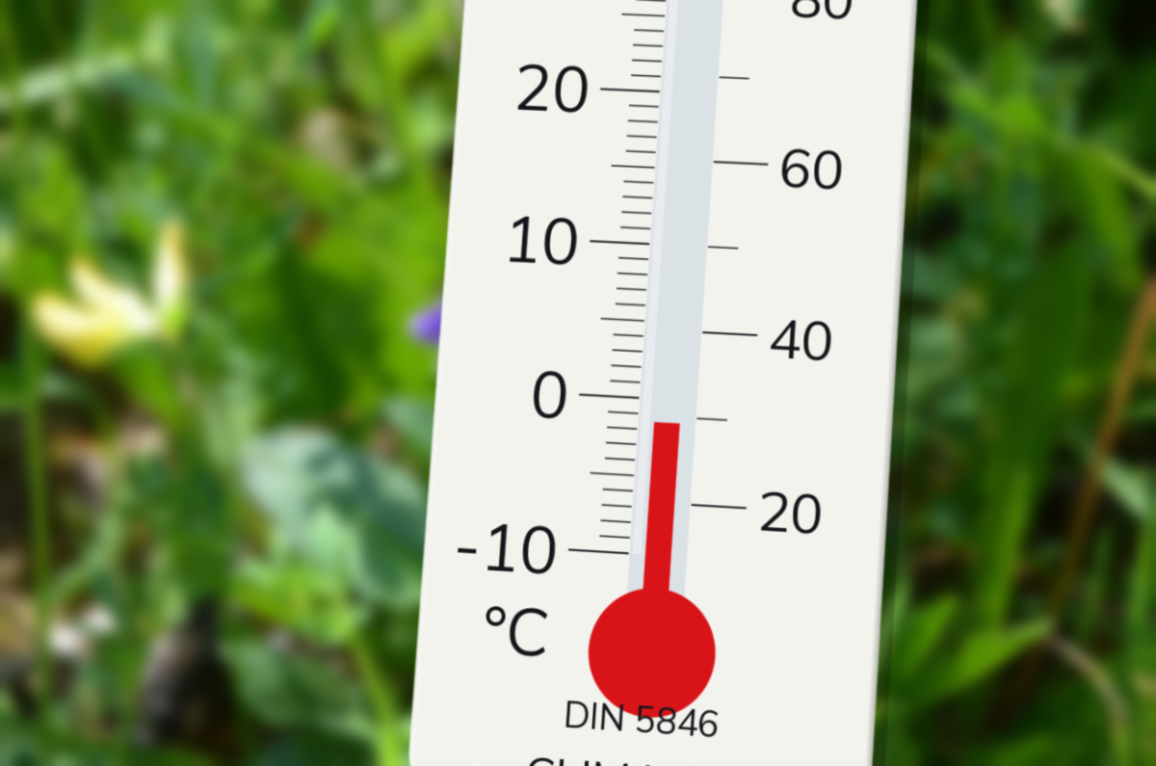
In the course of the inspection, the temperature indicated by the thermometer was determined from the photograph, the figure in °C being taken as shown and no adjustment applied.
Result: -1.5 °C
